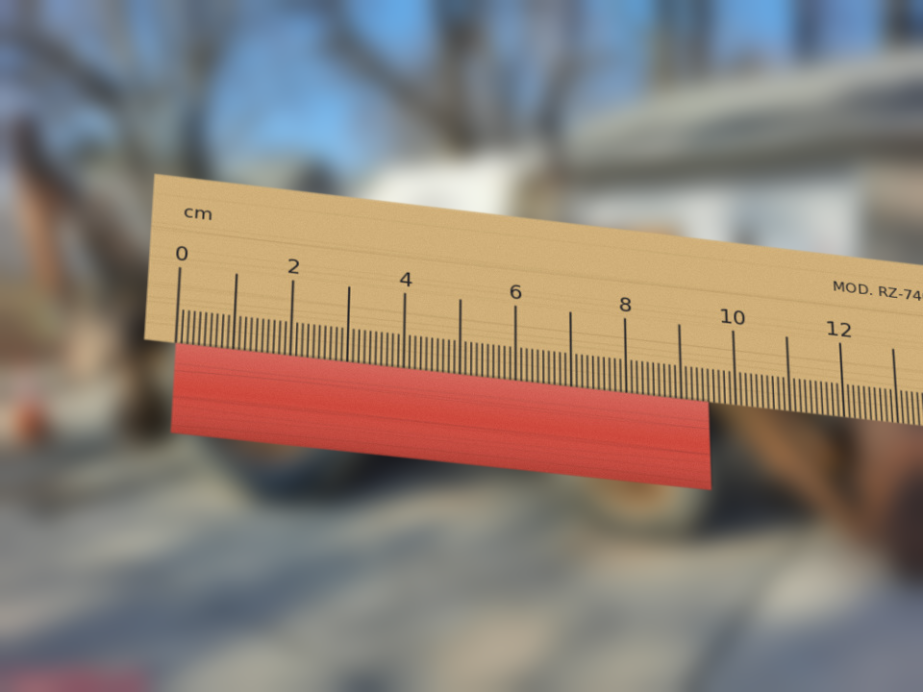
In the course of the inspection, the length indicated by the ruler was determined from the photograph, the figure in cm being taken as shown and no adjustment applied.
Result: 9.5 cm
